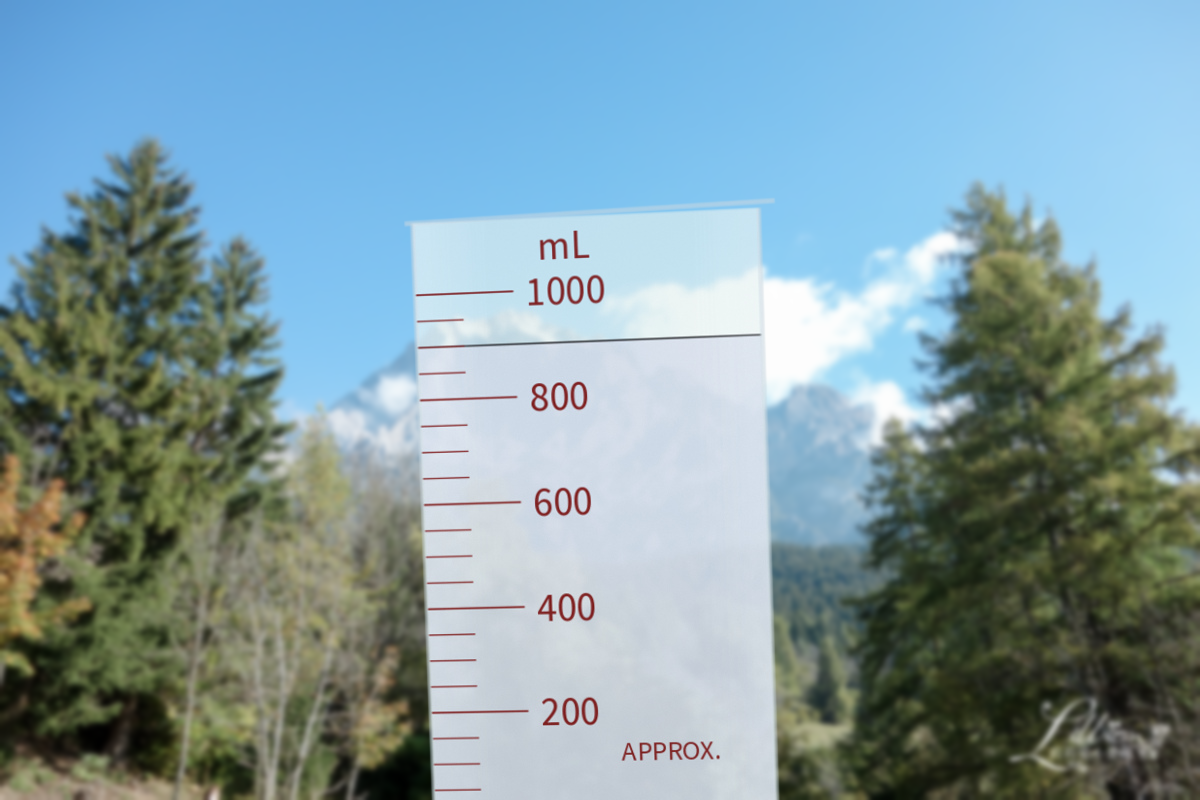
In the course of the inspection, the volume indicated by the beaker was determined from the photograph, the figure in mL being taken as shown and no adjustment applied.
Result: 900 mL
